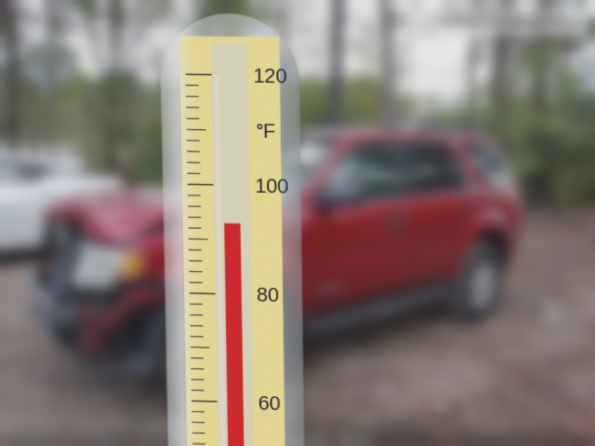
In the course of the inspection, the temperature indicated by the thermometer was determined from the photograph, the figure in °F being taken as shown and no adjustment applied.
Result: 93 °F
